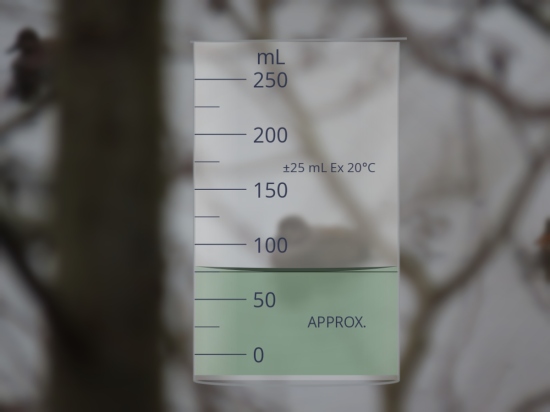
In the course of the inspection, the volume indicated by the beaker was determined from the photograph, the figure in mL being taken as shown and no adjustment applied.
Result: 75 mL
